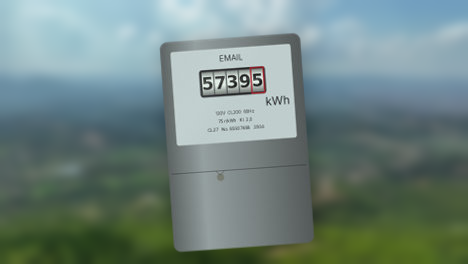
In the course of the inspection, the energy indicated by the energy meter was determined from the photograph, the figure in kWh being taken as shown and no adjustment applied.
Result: 5739.5 kWh
